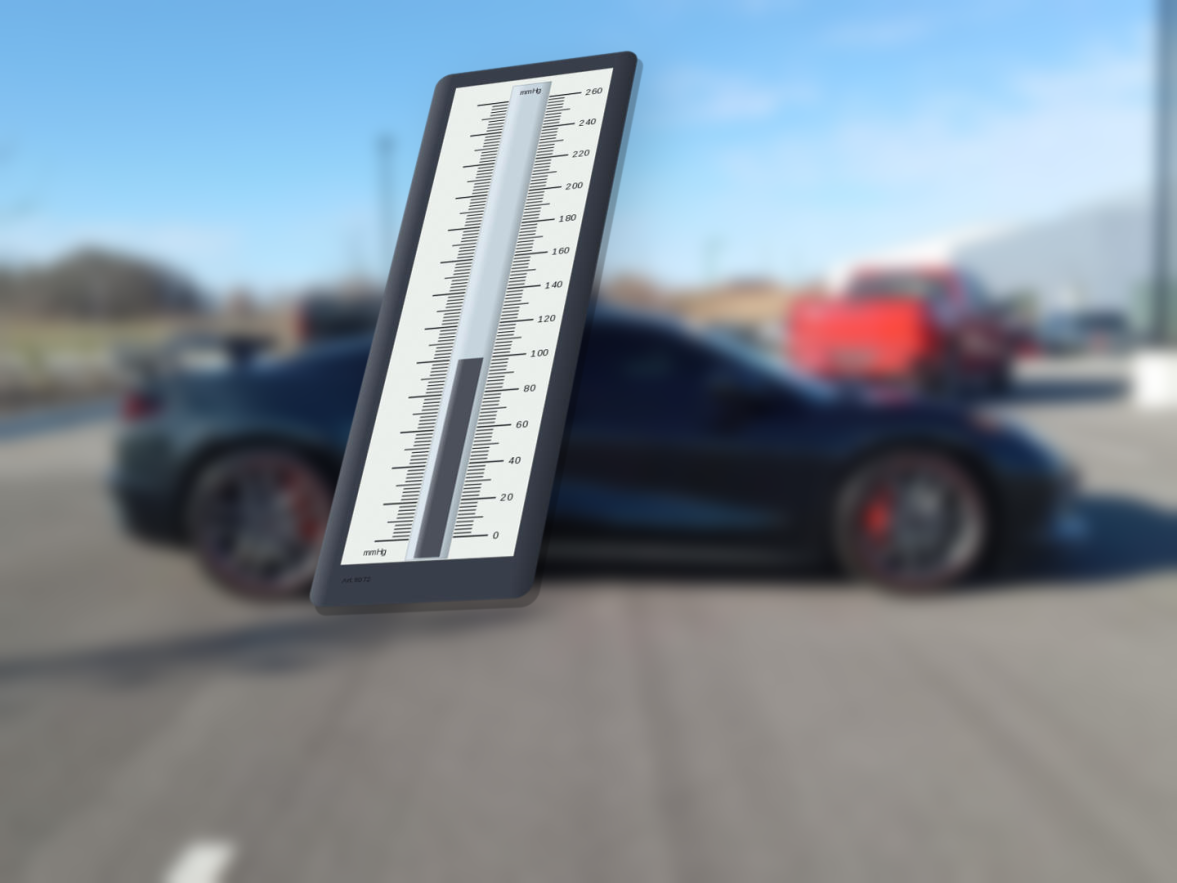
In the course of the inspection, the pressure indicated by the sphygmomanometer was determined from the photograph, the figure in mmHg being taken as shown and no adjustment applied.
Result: 100 mmHg
